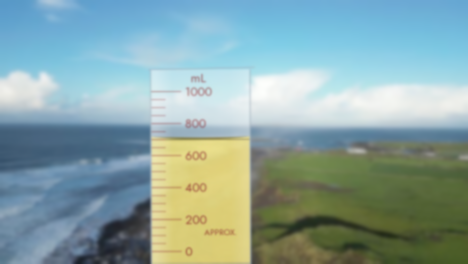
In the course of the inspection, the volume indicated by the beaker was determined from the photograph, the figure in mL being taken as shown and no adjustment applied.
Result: 700 mL
